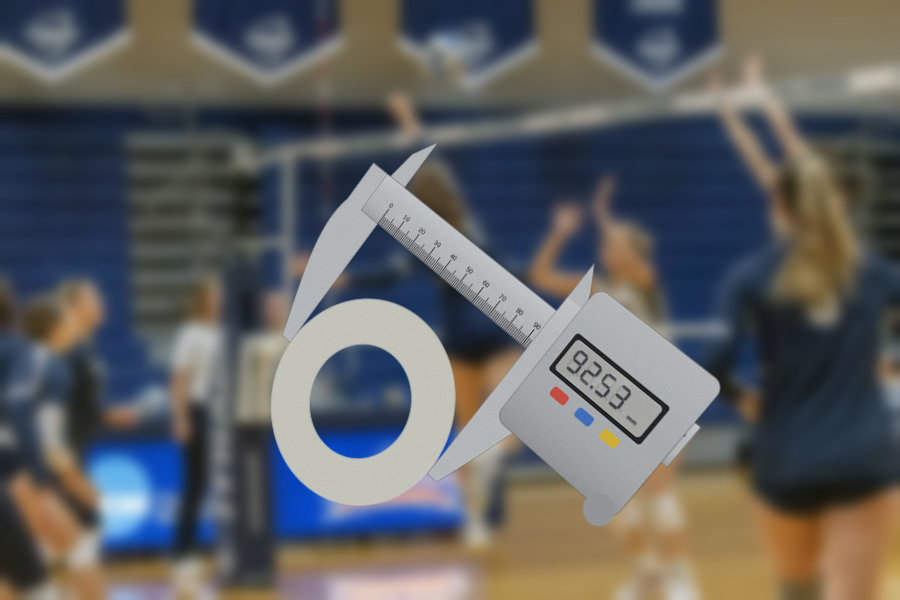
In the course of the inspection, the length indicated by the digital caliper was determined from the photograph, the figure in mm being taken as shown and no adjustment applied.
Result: 92.53 mm
